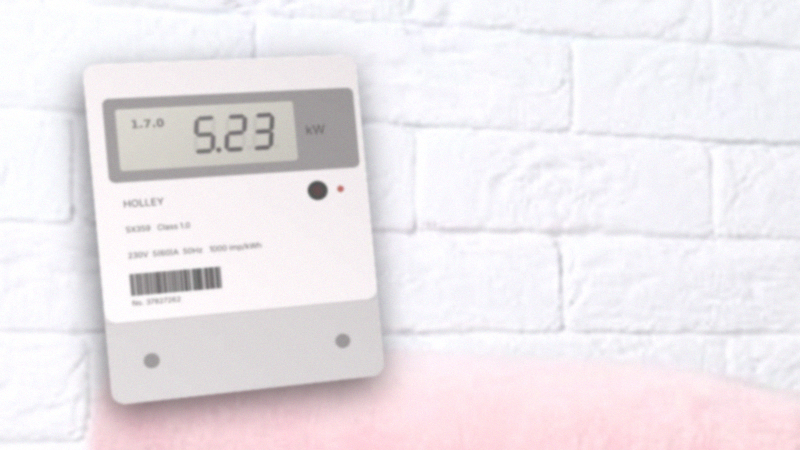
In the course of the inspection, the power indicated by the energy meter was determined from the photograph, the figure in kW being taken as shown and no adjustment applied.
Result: 5.23 kW
